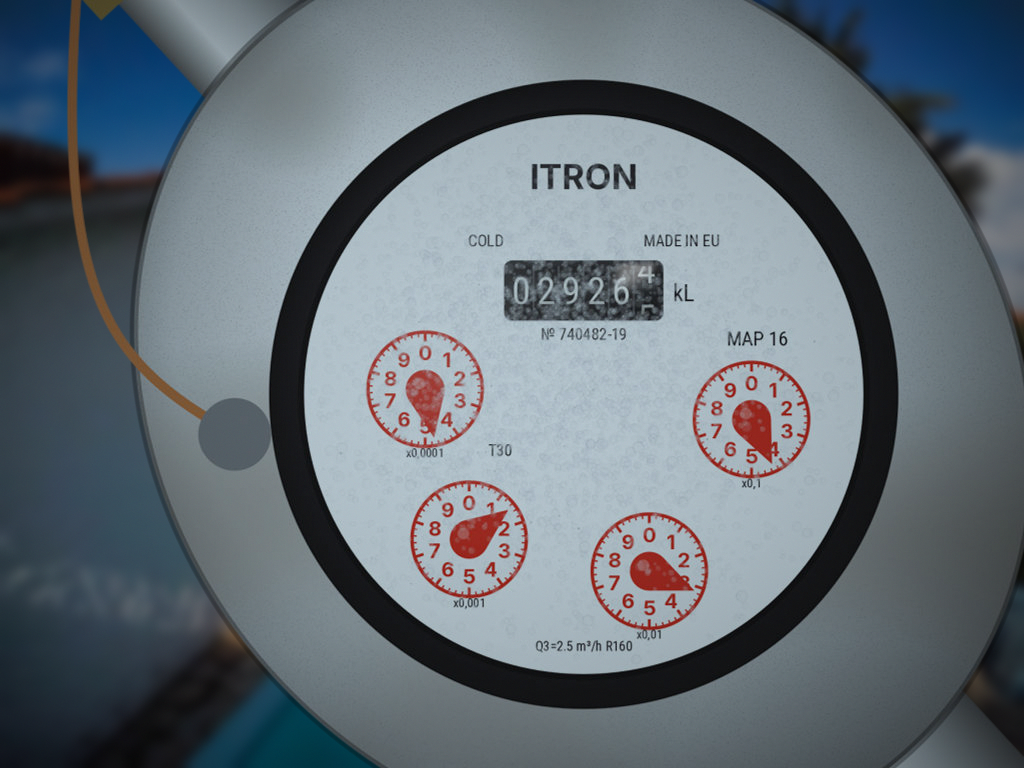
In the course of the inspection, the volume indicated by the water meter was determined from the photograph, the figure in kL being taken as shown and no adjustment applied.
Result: 29264.4314 kL
